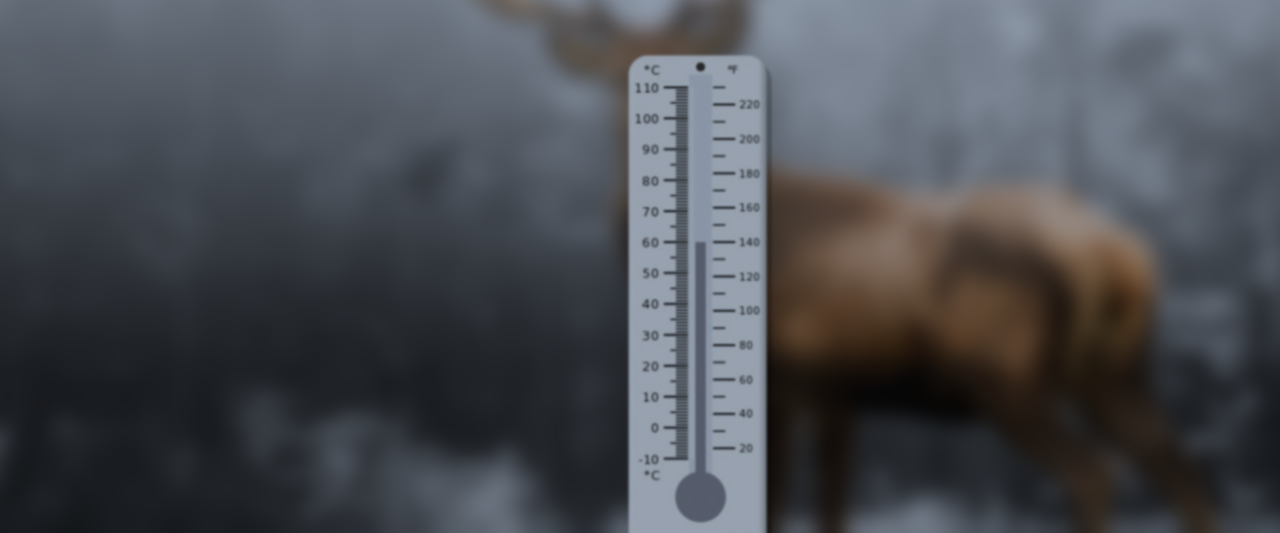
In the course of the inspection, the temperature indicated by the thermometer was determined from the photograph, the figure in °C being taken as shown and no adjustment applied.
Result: 60 °C
